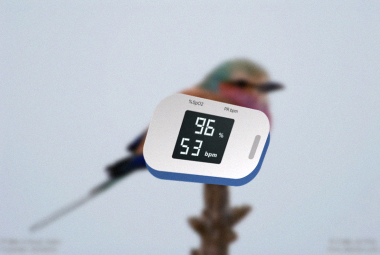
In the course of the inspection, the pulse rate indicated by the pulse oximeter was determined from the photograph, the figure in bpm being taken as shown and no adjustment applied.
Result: 53 bpm
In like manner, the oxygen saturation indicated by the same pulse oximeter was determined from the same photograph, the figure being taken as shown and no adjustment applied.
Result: 96 %
